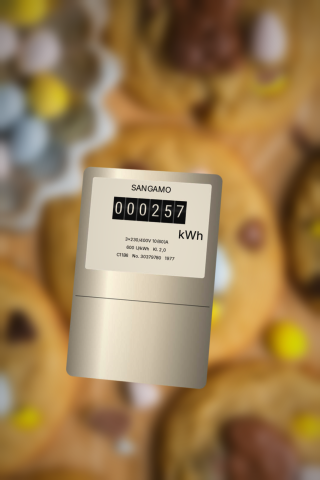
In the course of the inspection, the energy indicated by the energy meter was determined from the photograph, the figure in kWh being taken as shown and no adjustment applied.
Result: 257 kWh
